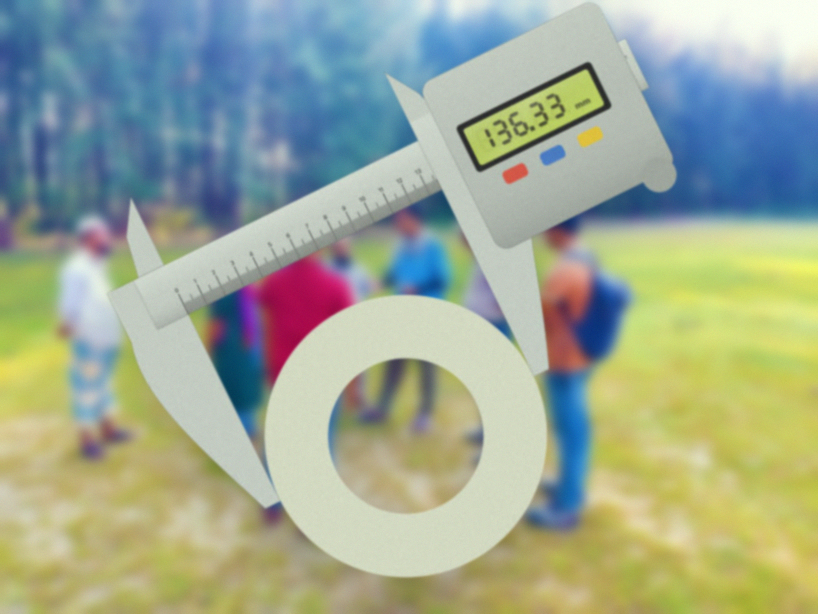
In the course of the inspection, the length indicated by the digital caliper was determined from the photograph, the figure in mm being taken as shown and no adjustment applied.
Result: 136.33 mm
